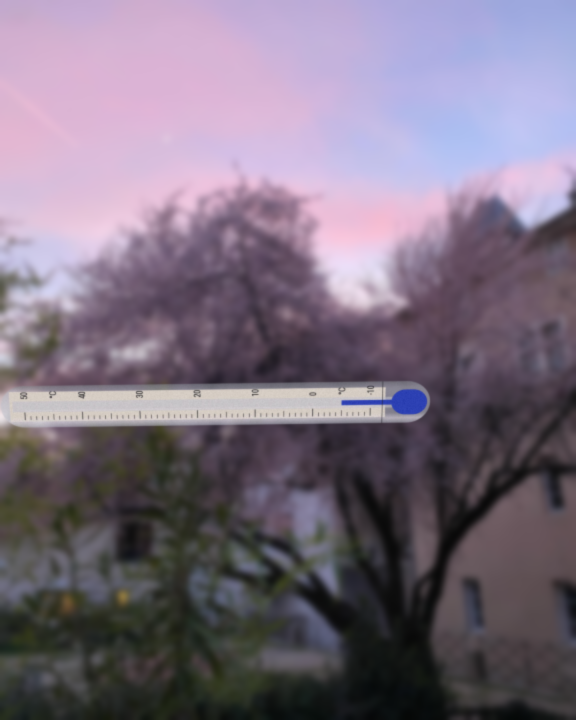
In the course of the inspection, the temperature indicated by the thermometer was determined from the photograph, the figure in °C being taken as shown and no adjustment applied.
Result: -5 °C
